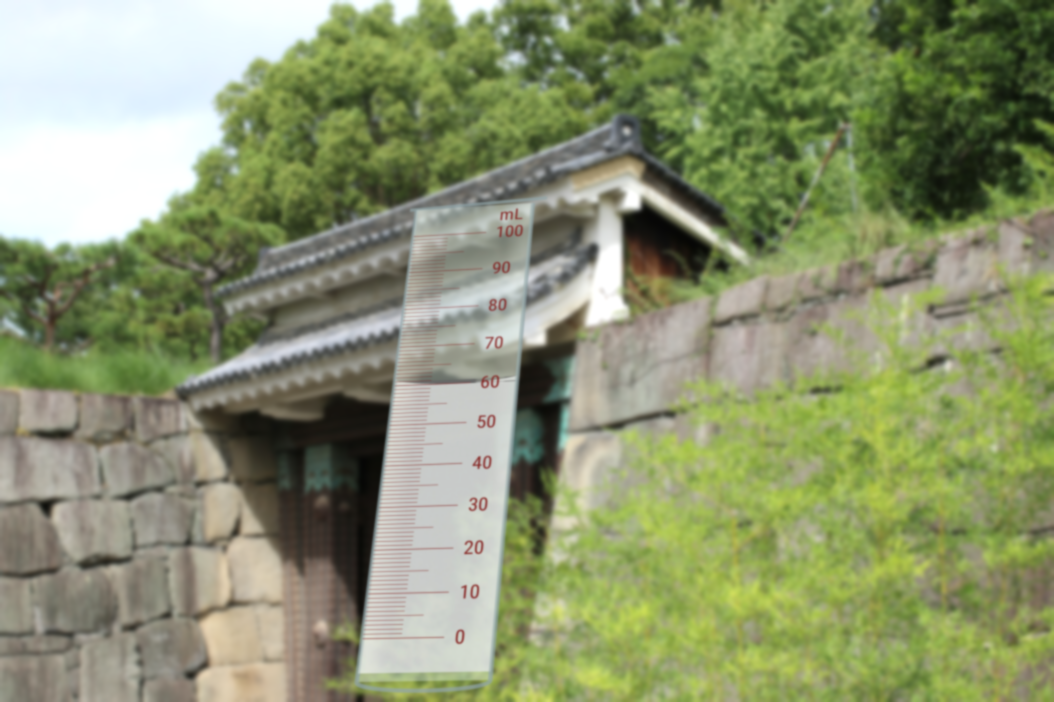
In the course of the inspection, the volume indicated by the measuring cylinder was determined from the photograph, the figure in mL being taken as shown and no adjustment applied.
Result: 60 mL
